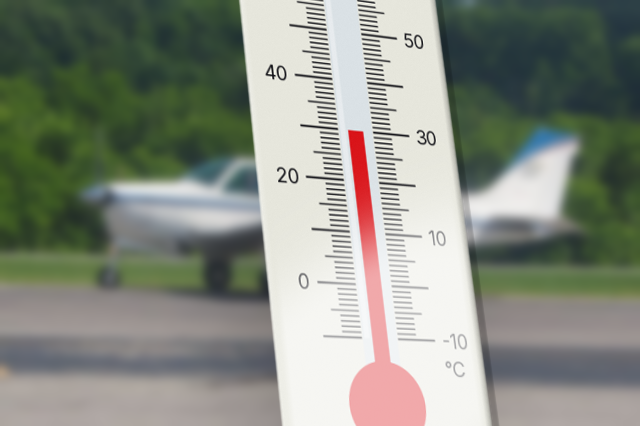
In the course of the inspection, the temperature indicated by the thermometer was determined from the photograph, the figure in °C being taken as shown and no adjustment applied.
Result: 30 °C
